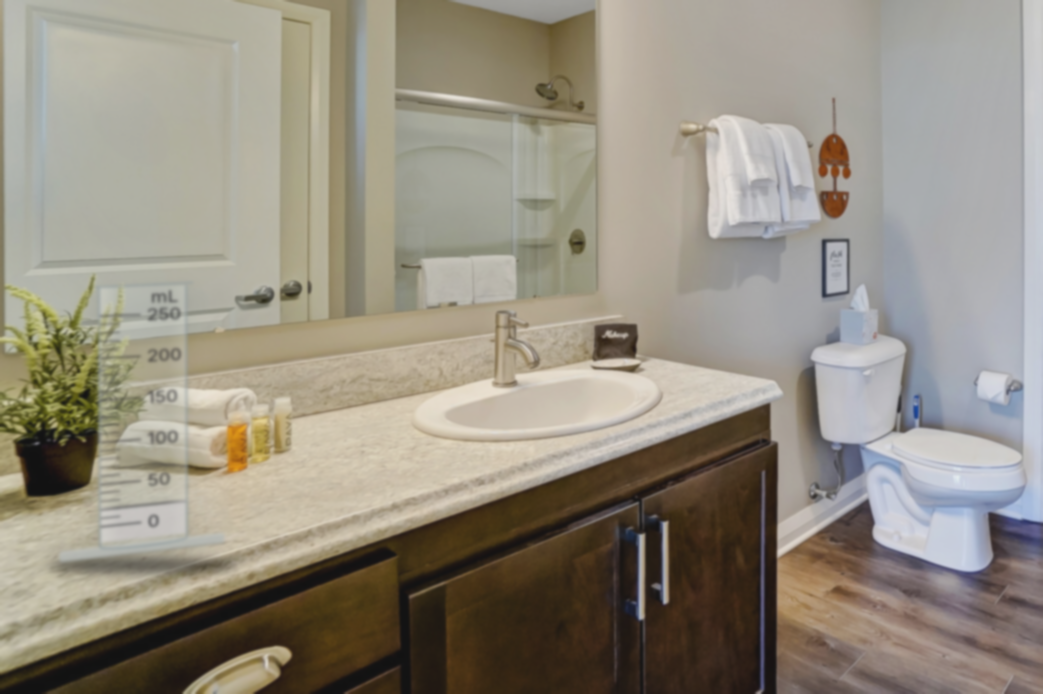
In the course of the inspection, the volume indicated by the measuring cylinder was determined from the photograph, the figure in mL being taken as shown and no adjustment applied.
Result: 20 mL
